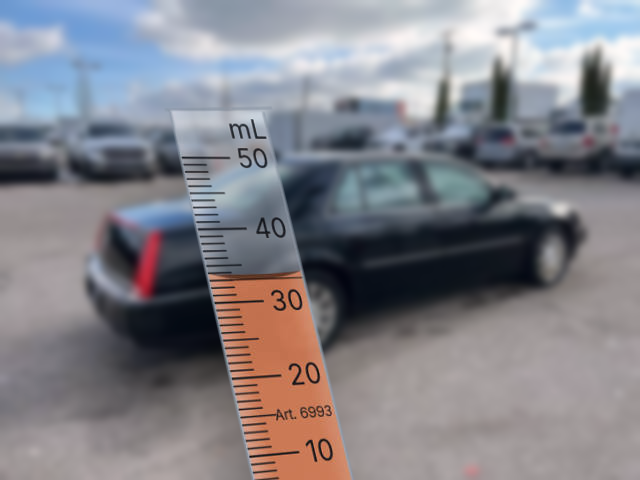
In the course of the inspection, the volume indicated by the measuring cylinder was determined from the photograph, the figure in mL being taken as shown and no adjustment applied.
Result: 33 mL
